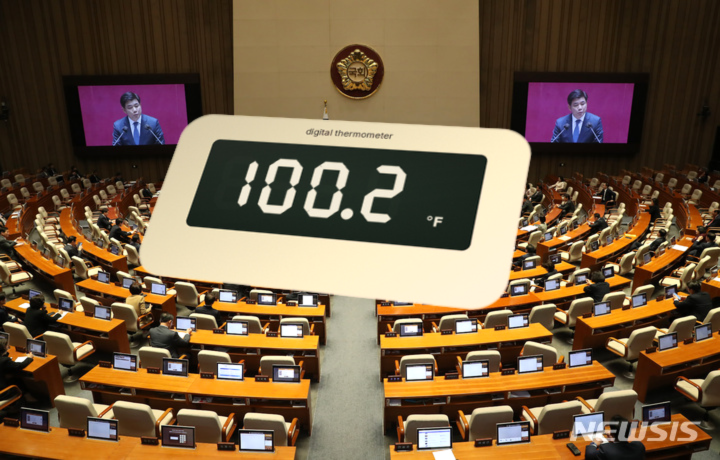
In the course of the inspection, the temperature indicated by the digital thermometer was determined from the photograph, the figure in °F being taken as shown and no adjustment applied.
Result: 100.2 °F
